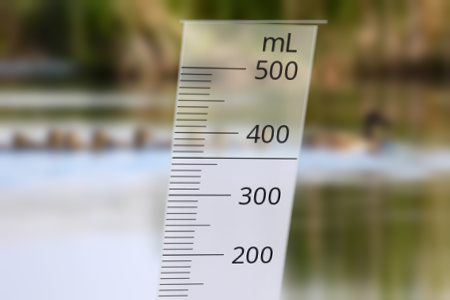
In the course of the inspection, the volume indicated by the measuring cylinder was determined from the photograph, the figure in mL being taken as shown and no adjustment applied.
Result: 360 mL
